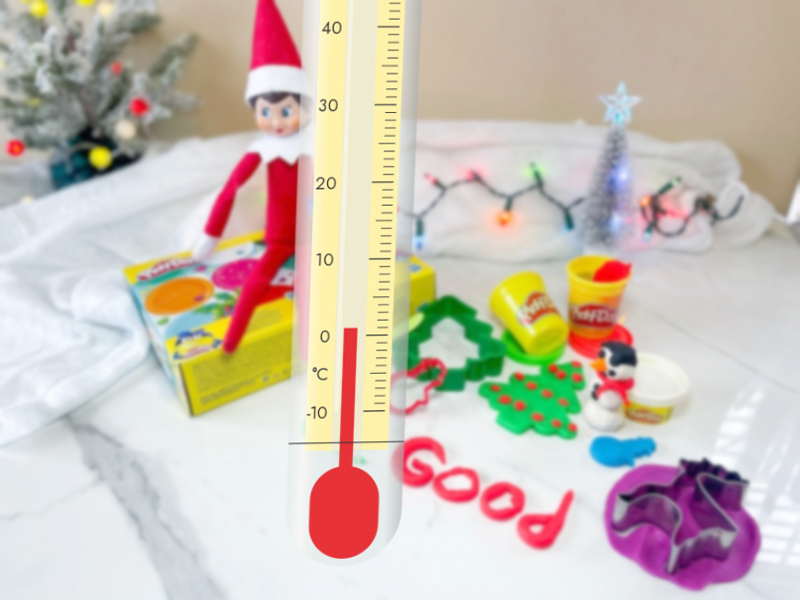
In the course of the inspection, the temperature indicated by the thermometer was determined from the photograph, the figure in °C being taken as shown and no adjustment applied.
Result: 1 °C
